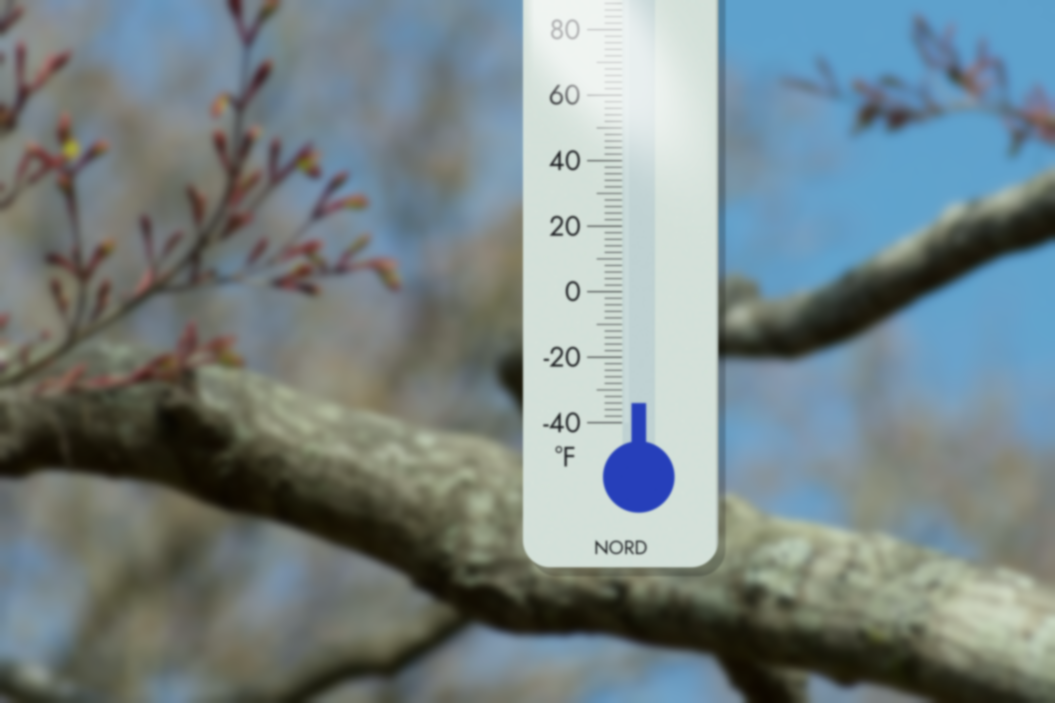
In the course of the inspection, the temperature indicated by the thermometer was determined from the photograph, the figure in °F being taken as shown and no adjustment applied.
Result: -34 °F
